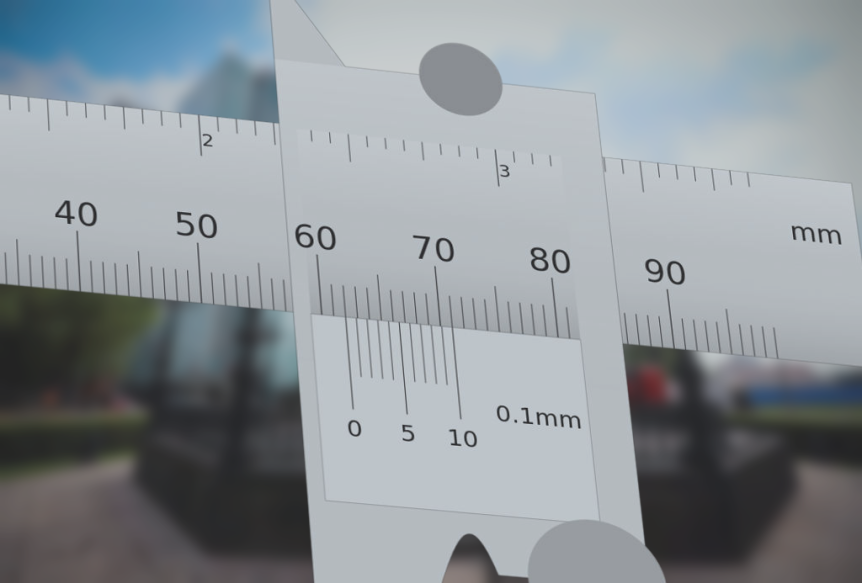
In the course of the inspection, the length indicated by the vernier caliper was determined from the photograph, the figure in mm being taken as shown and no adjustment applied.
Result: 62.0 mm
